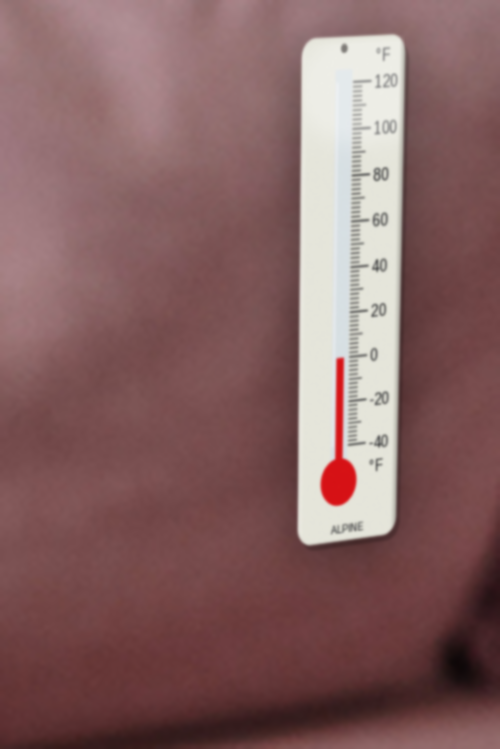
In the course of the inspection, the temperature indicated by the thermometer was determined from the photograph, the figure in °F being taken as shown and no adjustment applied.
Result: 0 °F
